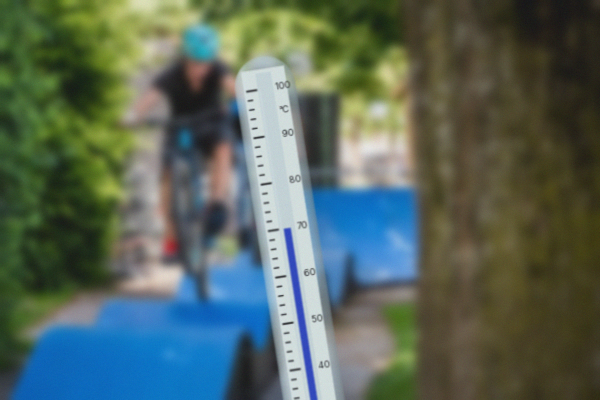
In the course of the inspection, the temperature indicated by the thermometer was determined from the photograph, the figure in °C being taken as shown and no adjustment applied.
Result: 70 °C
